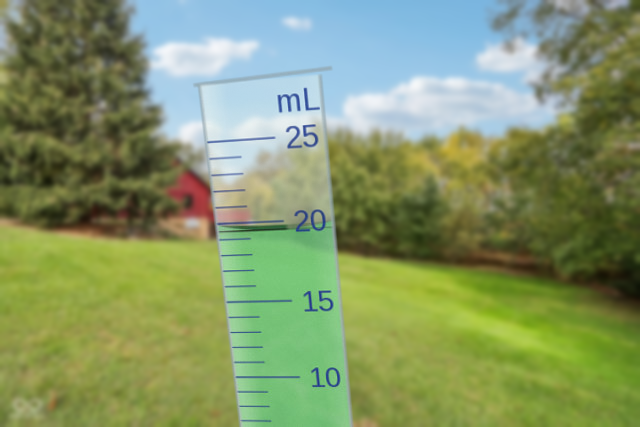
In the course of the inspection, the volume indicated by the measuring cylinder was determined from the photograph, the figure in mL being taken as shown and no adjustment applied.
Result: 19.5 mL
